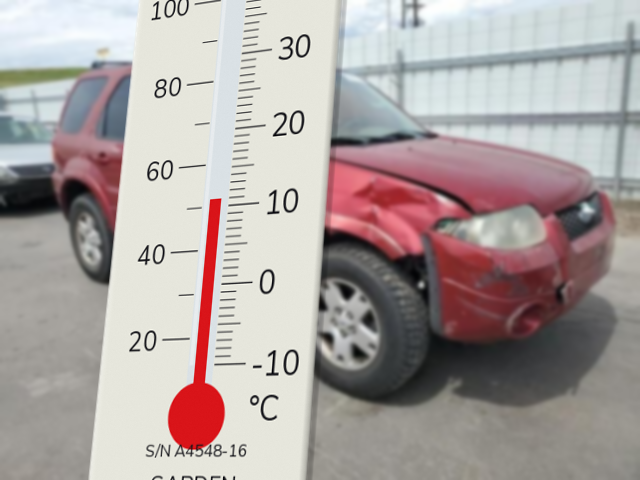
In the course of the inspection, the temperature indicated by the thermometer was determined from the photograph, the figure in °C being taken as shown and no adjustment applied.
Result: 11 °C
